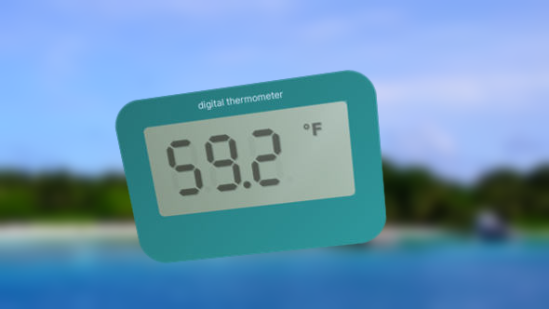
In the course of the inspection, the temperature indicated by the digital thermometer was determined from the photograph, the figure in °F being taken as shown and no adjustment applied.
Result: 59.2 °F
